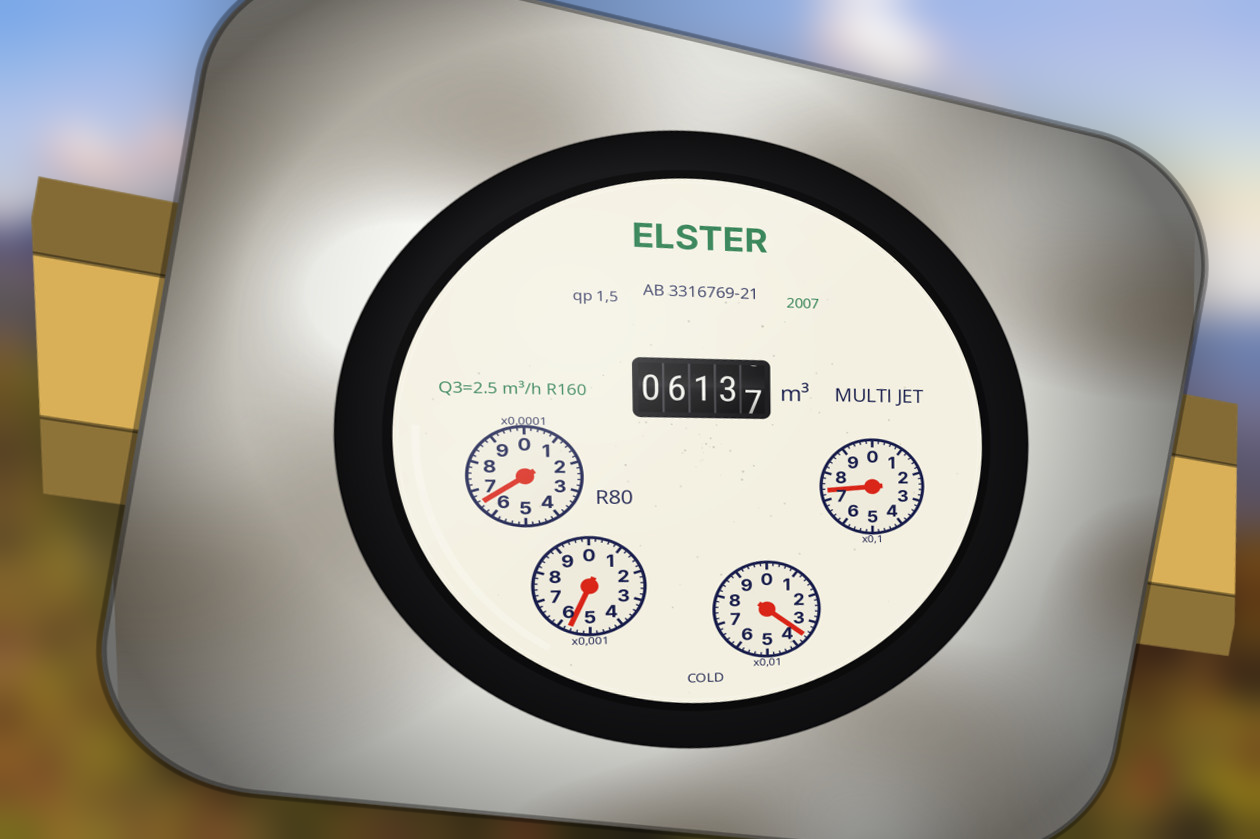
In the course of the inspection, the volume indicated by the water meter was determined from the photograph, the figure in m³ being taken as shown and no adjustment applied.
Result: 6136.7356 m³
